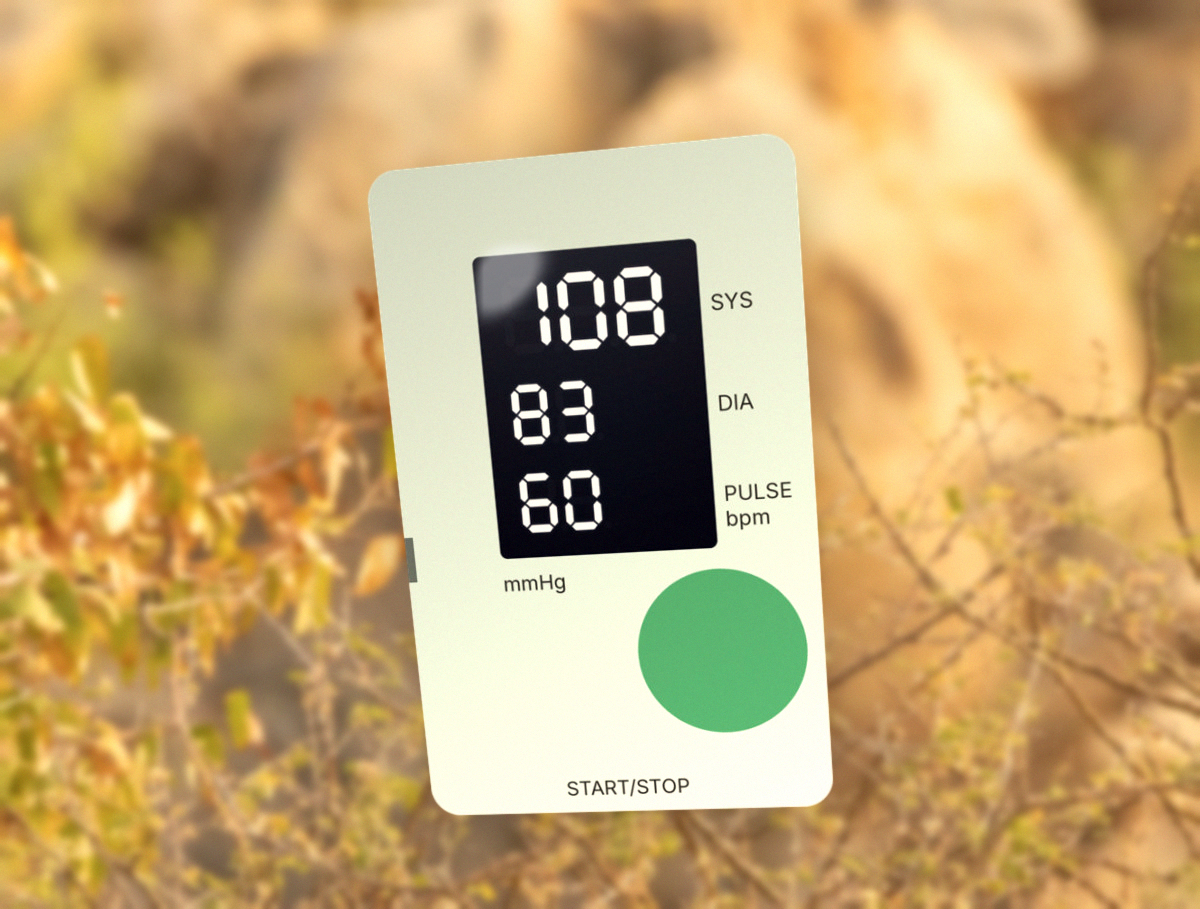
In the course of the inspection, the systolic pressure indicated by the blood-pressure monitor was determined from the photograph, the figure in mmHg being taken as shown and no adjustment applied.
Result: 108 mmHg
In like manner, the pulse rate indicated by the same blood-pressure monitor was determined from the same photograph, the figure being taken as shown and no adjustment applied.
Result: 60 bpm
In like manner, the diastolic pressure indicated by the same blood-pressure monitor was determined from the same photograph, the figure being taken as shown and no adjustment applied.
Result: 83 mmHg
